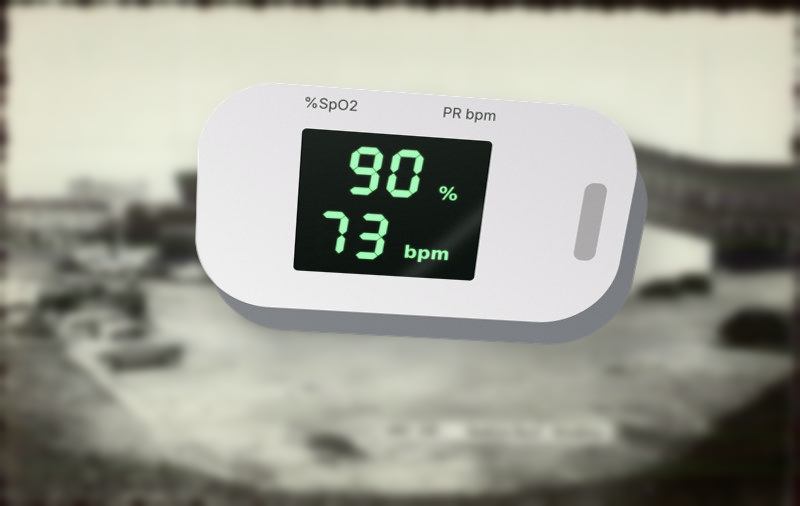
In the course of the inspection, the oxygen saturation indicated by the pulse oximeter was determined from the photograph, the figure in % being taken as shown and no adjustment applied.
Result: 90 %
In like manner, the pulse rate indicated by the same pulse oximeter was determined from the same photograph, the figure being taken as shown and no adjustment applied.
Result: 73 bpm
